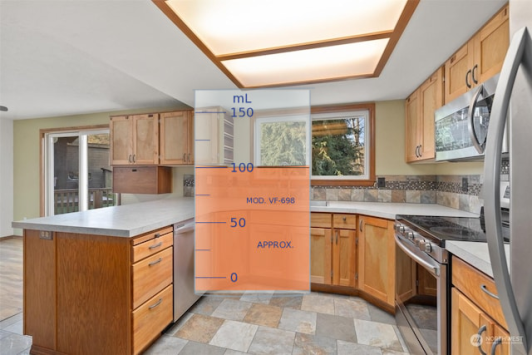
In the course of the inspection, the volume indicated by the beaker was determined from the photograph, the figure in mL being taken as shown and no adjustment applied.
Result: 100 mL
